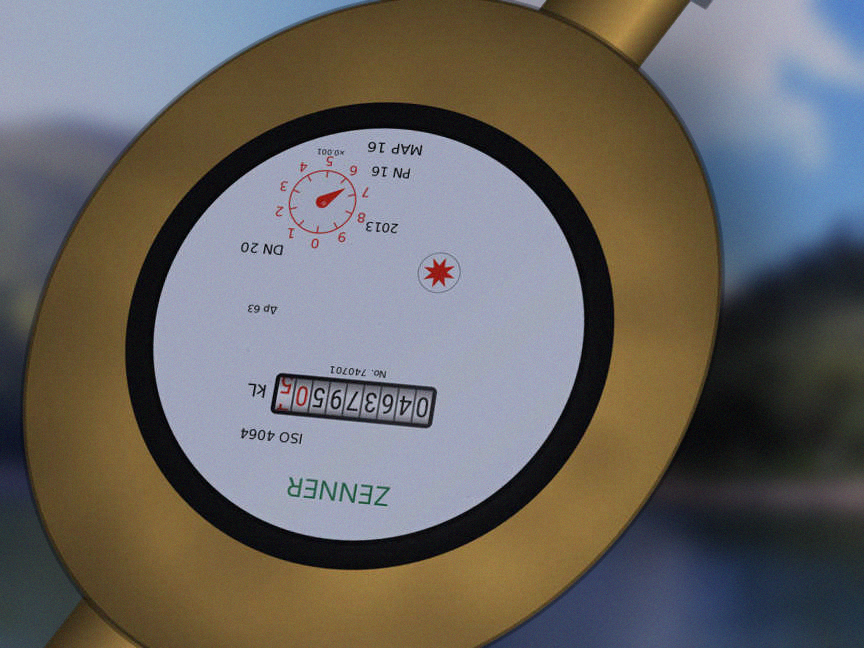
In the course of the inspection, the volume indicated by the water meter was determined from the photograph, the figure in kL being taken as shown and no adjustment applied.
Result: 463795.046 kL
